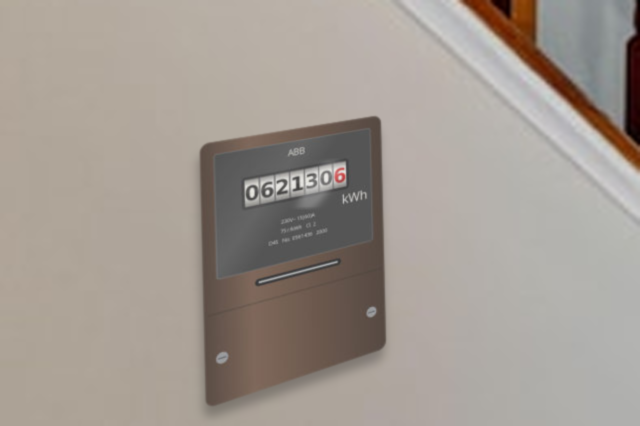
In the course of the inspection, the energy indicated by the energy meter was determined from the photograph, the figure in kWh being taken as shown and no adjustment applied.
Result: 62130.6 kWh
